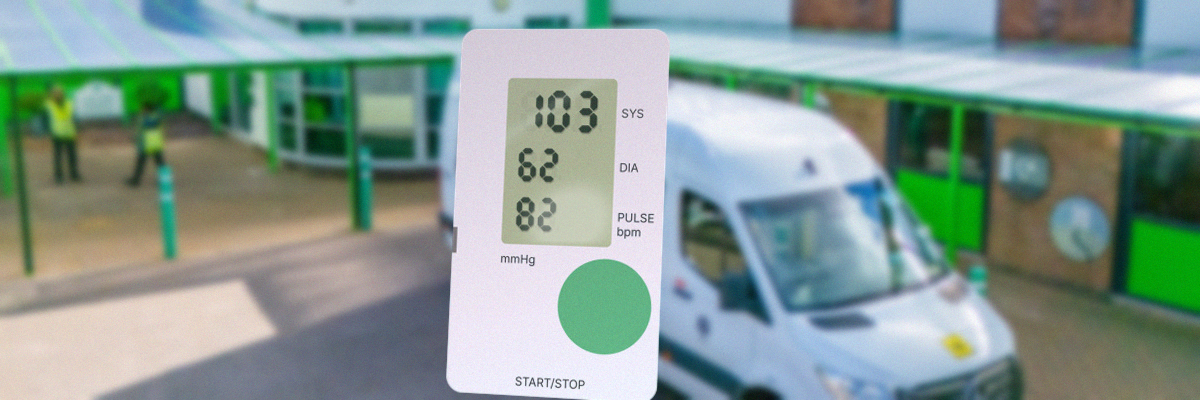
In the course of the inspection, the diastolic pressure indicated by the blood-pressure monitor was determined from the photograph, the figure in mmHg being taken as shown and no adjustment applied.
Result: 62 mmHg
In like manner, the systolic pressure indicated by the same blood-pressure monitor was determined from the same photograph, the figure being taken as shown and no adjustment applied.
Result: 103 mmHg
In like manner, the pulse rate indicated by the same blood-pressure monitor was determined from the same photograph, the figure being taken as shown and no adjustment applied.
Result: 82 bpm
